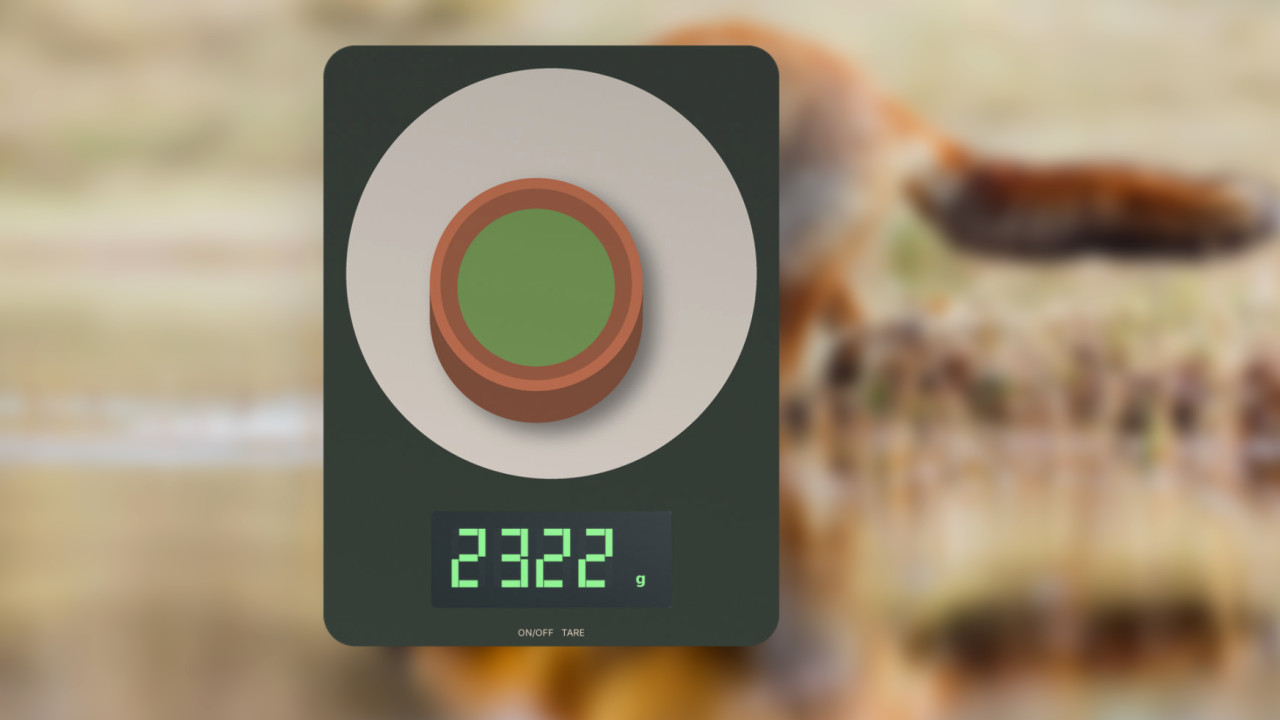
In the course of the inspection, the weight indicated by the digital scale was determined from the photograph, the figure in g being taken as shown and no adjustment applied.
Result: 2322 g
